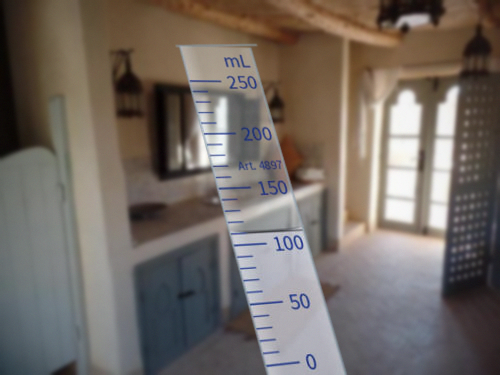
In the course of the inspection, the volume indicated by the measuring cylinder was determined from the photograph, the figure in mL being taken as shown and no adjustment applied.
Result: 110 mL
